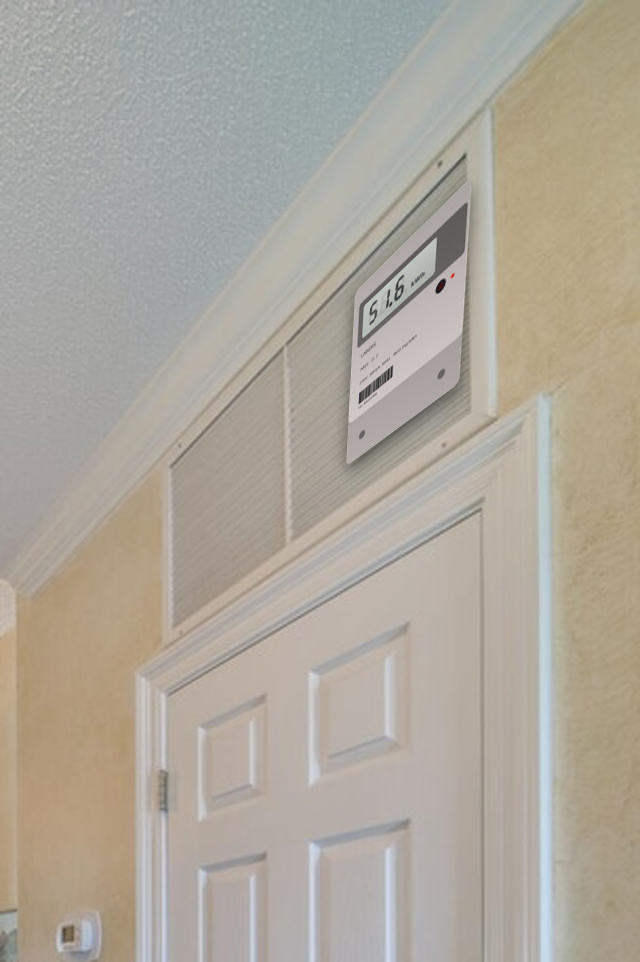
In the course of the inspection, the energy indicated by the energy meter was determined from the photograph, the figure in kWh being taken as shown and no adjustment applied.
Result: 51.6 kWh
